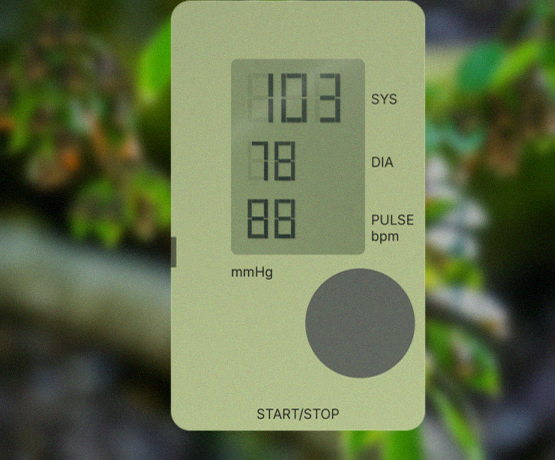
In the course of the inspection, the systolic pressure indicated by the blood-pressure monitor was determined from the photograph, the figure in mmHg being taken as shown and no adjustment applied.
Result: 103 mmHg
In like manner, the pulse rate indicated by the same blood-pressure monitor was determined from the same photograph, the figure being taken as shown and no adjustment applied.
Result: 88 bpm
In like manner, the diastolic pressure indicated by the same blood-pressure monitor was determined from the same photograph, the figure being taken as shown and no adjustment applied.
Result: 78 mmHg
